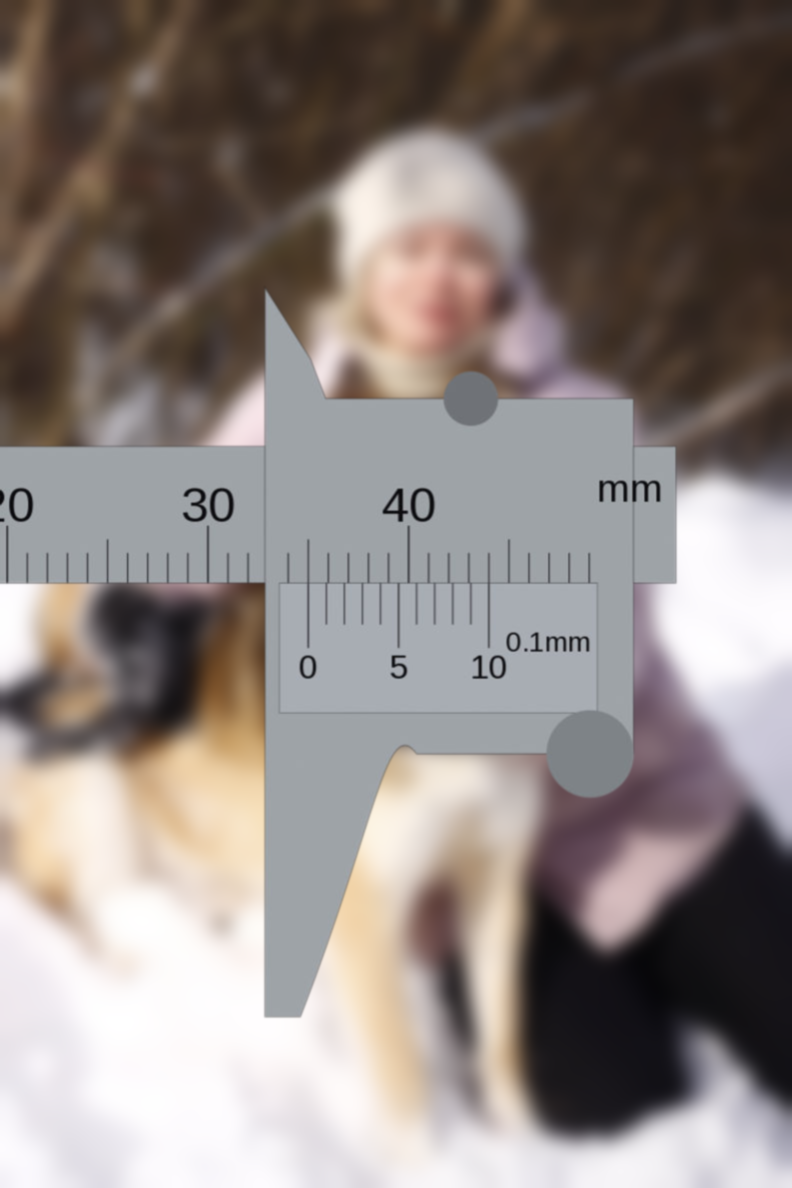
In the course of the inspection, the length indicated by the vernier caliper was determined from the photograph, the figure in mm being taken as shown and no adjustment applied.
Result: 35.0 mm
